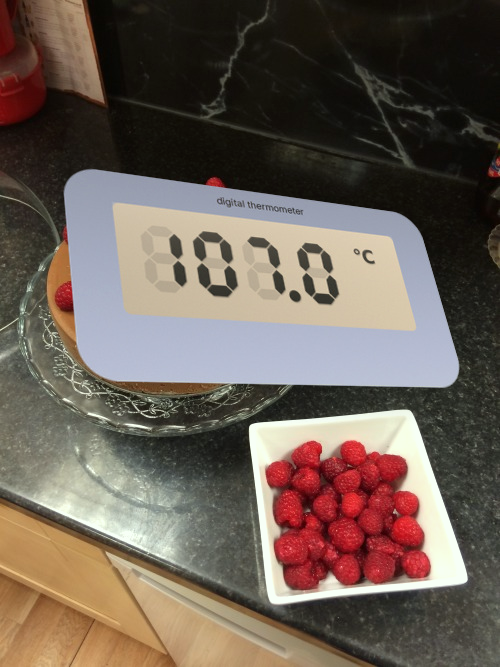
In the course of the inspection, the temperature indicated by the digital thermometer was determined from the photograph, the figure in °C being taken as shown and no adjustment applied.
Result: 107.0 °C
